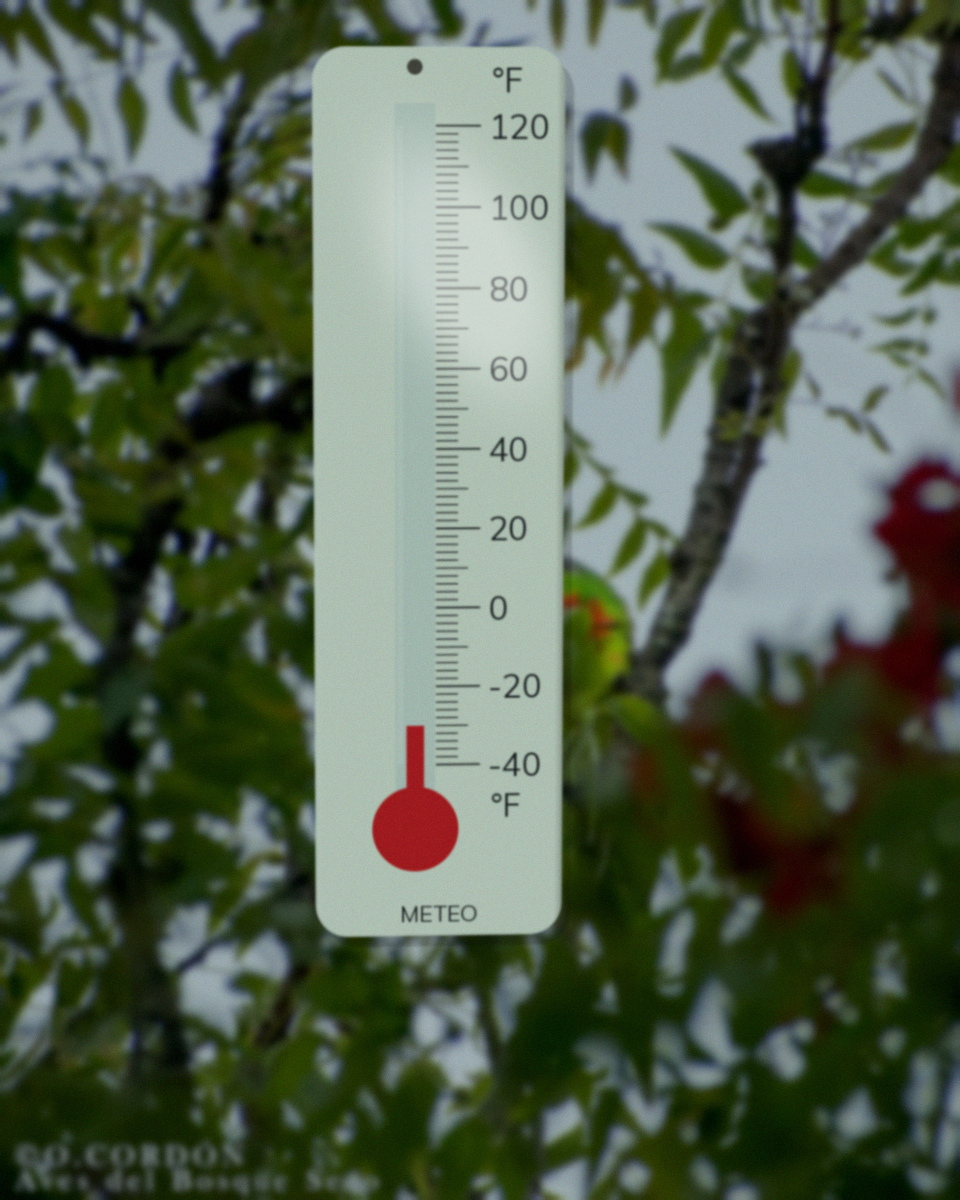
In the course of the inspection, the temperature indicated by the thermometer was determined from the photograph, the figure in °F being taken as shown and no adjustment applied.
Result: -30 °F
